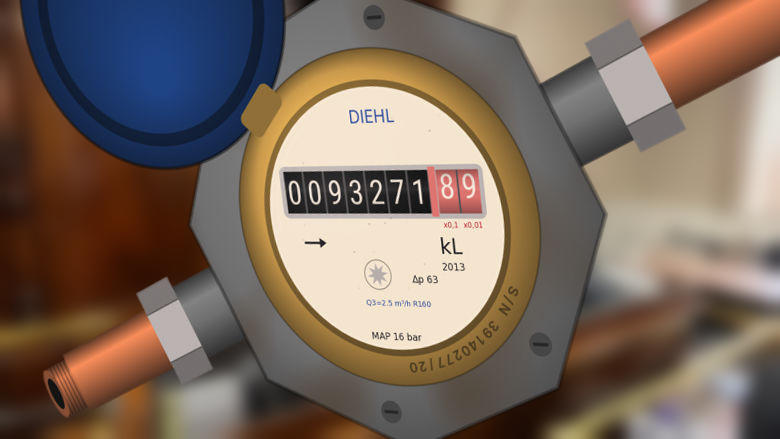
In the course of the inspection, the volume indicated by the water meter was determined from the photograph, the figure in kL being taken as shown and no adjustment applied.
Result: 93271.89 kL
